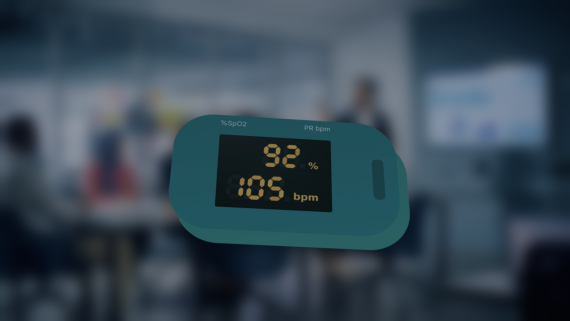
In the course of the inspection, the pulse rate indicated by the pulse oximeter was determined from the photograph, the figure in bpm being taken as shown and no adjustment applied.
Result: 105 bpm
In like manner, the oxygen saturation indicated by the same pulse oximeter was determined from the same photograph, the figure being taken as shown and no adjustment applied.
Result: 92 %
